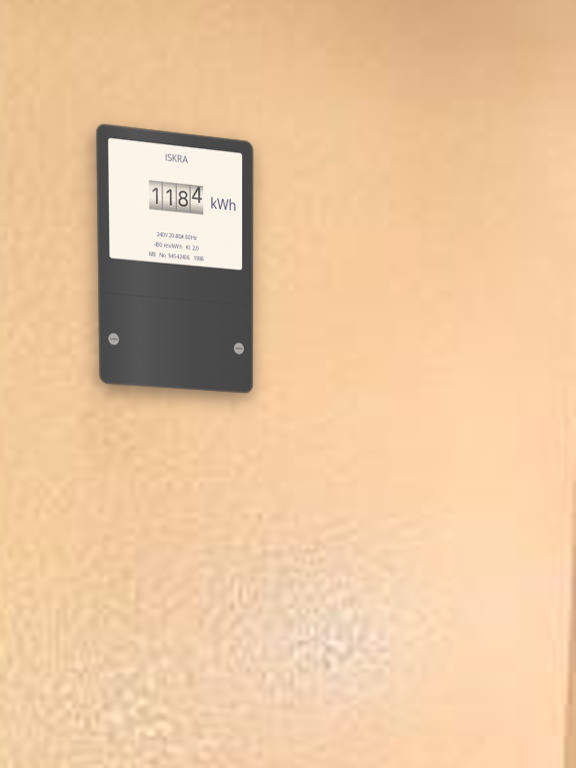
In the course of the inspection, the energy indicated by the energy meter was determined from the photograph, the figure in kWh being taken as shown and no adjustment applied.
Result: 1184 kWh
